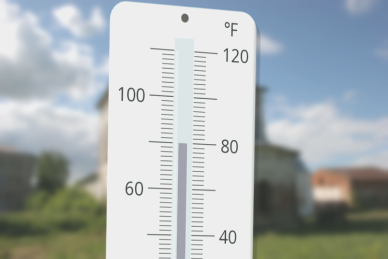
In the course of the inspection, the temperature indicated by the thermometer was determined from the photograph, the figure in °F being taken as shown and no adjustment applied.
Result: 80 °F
